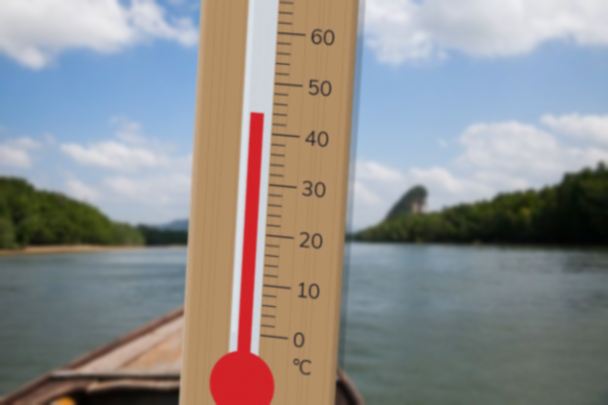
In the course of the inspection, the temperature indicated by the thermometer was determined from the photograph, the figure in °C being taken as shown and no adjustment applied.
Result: 44 °C
